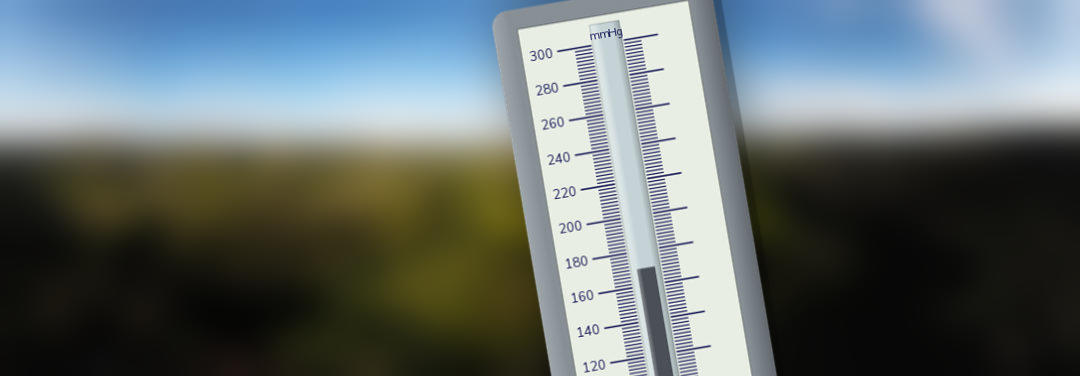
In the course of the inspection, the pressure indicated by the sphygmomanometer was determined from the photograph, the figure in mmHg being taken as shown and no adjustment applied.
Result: 170 mmHg
